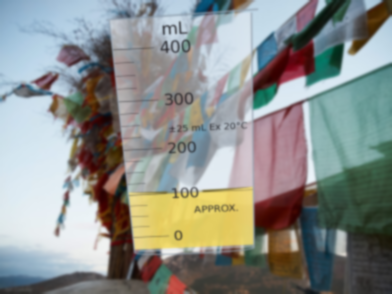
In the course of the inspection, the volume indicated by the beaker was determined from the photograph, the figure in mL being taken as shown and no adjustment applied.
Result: 100 mL
